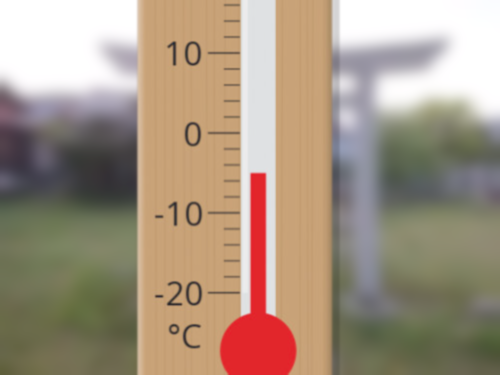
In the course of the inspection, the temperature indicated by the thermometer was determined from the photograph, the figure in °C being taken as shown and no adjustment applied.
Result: -5 °C
